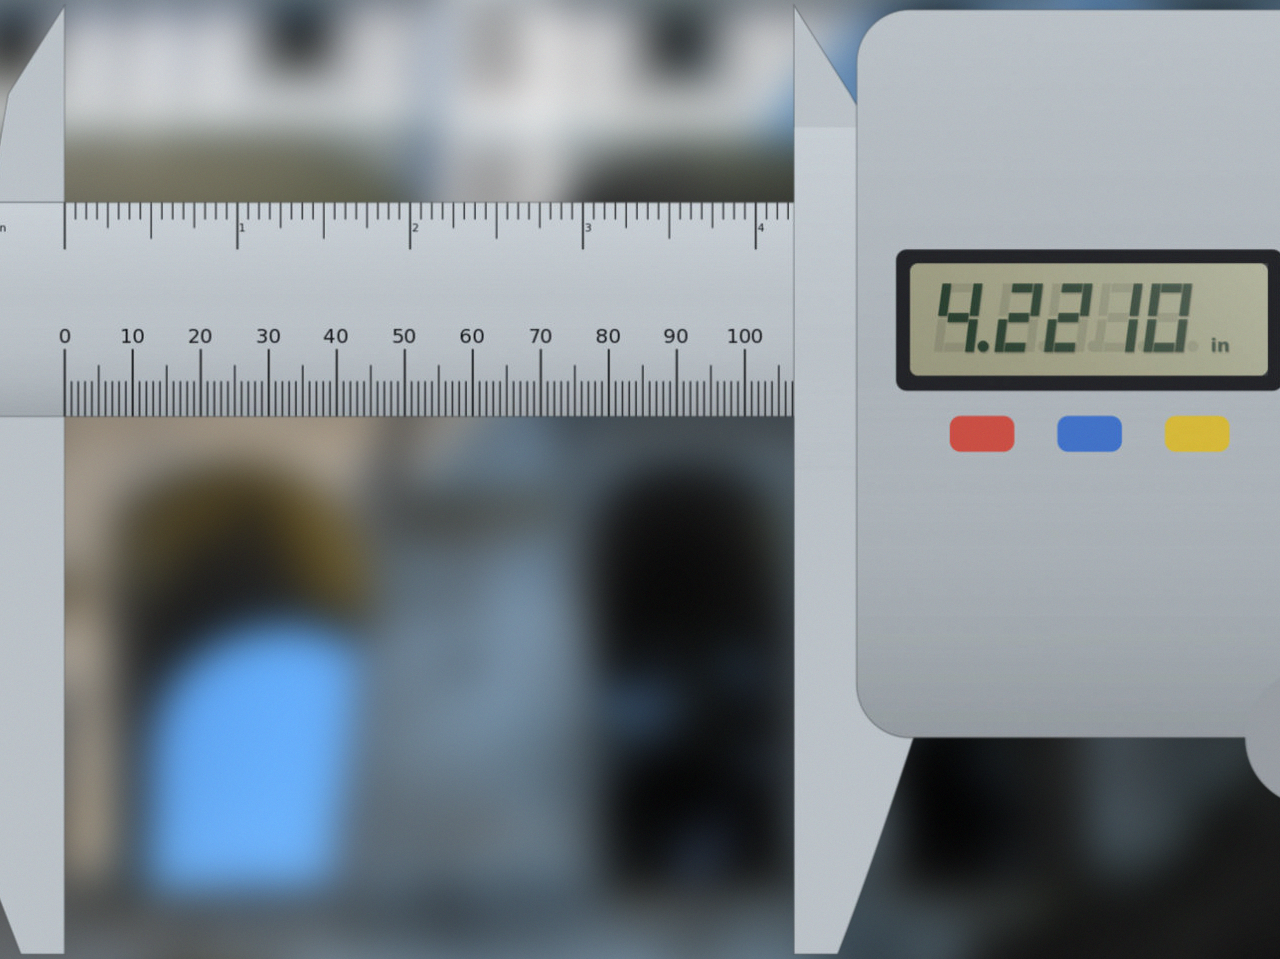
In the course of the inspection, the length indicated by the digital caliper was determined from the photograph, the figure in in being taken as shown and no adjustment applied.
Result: 4.2210 in
